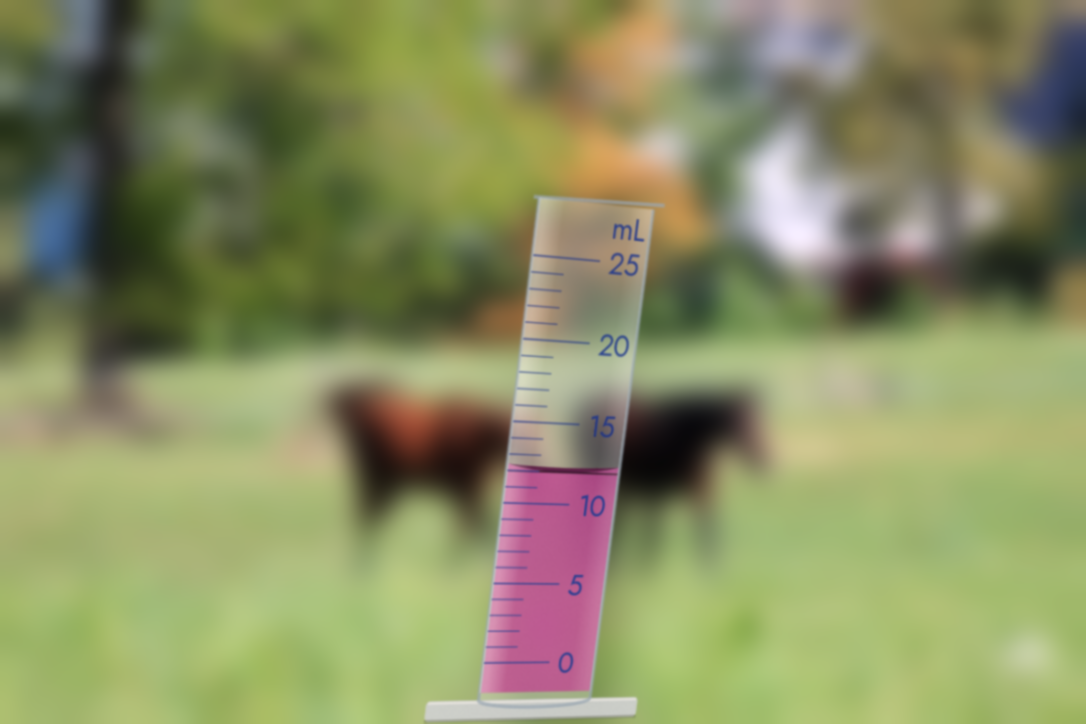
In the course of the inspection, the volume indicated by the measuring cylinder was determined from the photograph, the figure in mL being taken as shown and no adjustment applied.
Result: 12 mL
